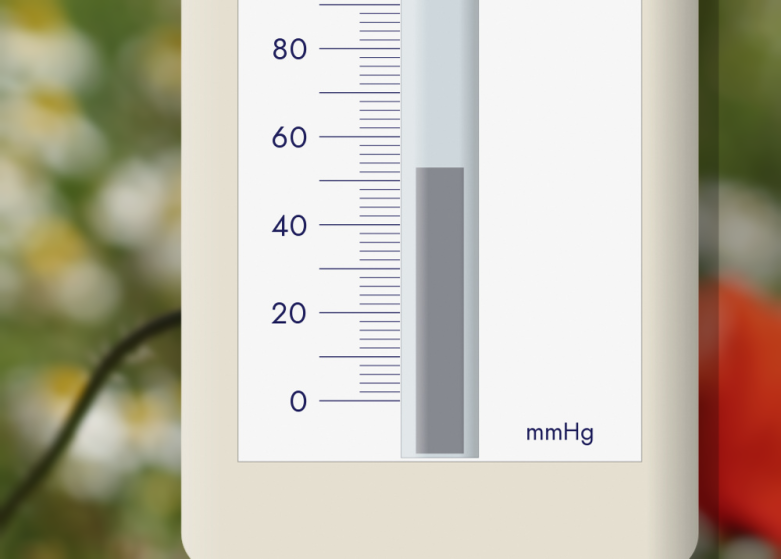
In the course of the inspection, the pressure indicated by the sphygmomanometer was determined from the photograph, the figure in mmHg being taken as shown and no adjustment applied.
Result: 53 mmHg
